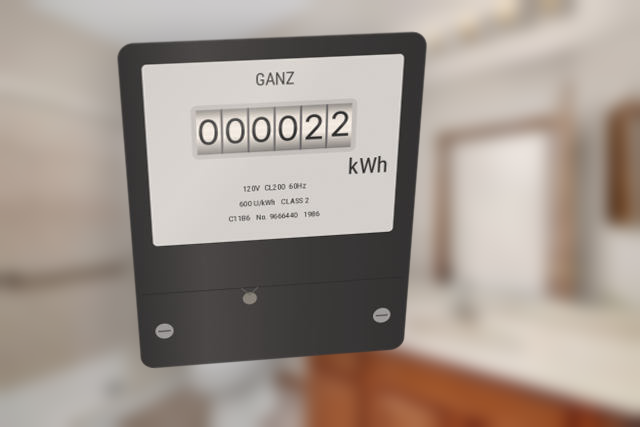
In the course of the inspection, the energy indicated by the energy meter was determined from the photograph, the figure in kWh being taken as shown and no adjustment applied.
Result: 22 kWh
